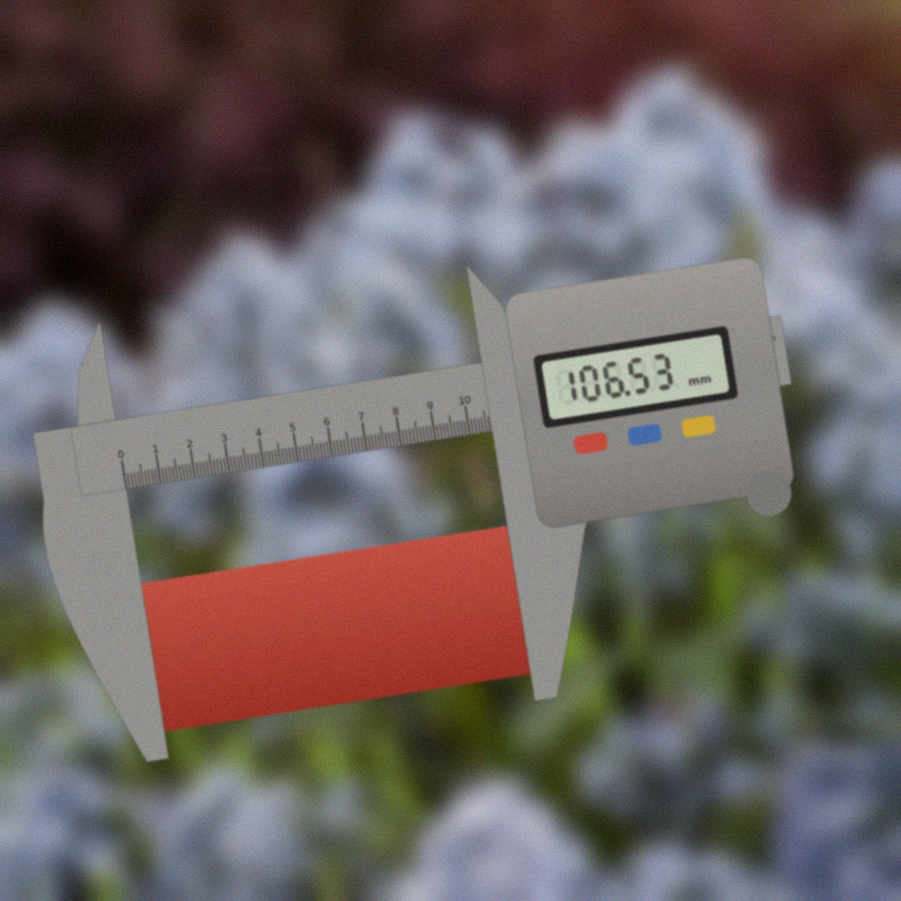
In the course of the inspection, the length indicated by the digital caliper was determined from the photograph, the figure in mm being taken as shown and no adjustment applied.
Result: 106.53 mm
